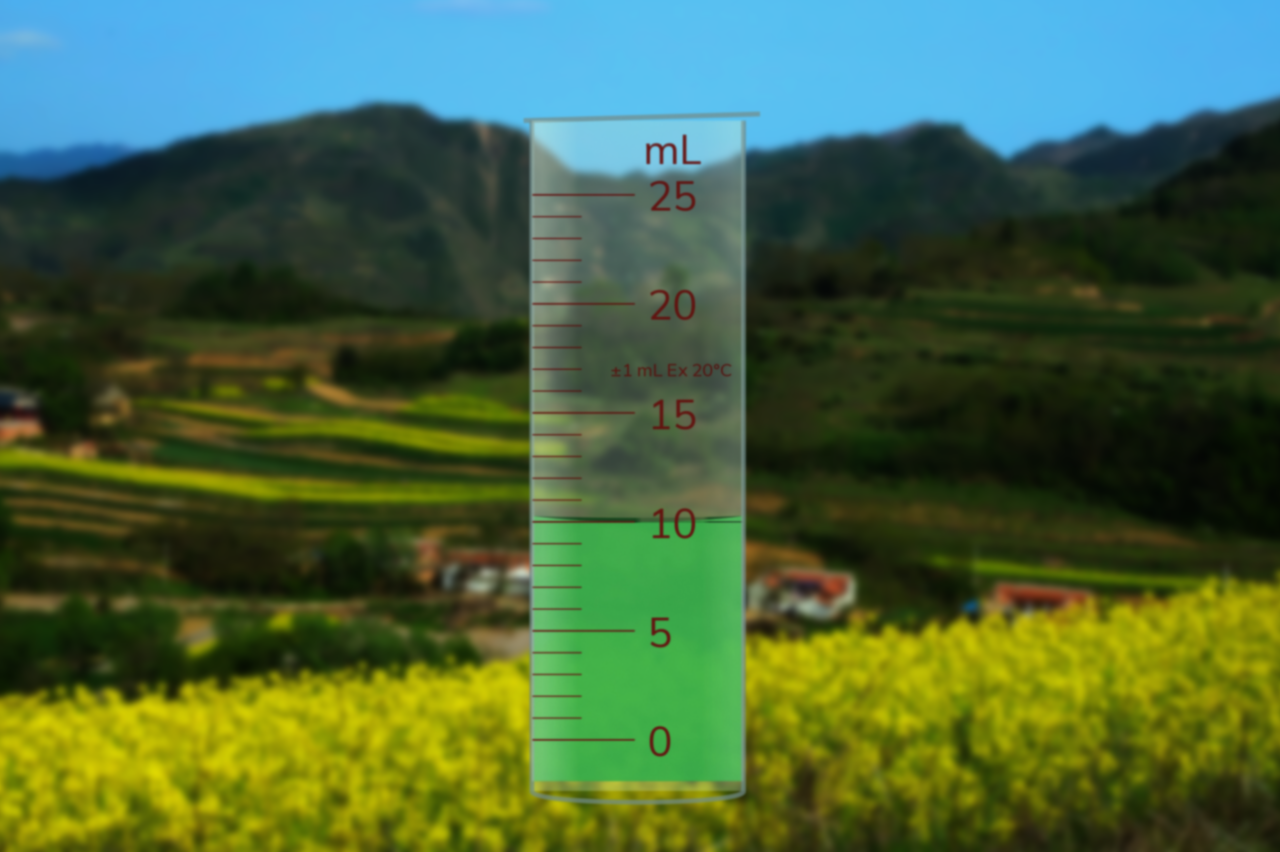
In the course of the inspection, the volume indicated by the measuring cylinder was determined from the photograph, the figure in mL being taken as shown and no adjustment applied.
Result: 10 mL
